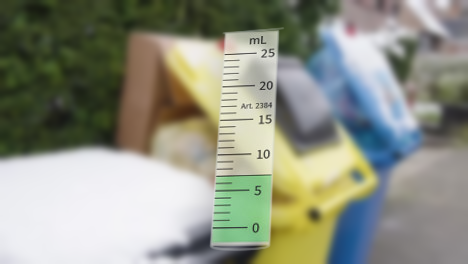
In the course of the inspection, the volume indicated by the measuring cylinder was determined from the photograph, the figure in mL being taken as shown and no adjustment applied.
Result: 7 mL
